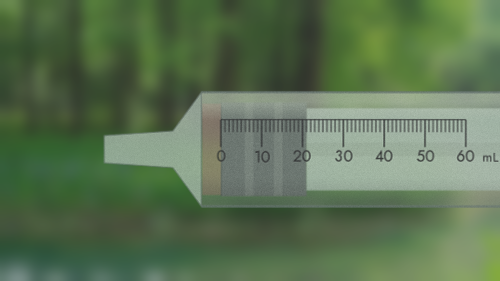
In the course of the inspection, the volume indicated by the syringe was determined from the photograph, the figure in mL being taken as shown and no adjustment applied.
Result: 0 mL
